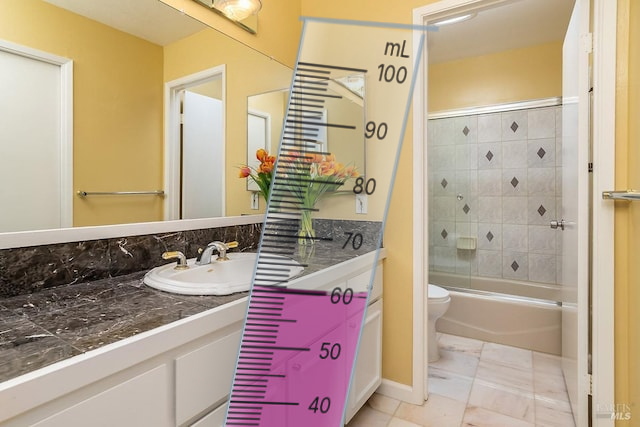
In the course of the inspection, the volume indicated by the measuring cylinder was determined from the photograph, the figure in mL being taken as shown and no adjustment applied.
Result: 60 mL
